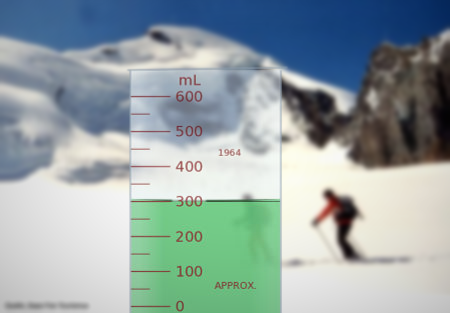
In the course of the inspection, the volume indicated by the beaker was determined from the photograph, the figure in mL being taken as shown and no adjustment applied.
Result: 300 mL
